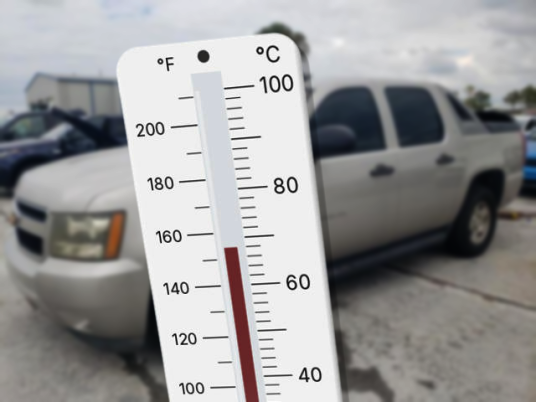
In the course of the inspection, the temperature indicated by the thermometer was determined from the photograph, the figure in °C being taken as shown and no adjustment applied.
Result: 68 °C
